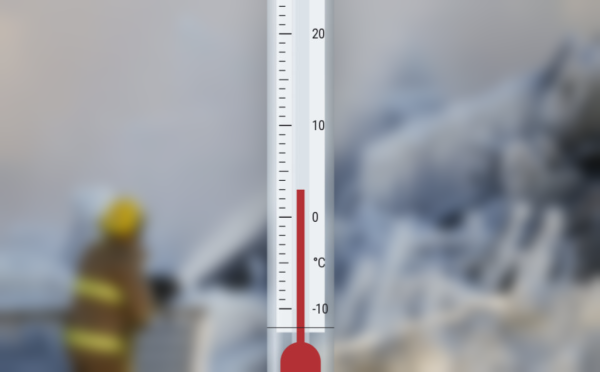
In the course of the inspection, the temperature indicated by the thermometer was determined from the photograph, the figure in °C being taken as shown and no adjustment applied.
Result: 3 °C
